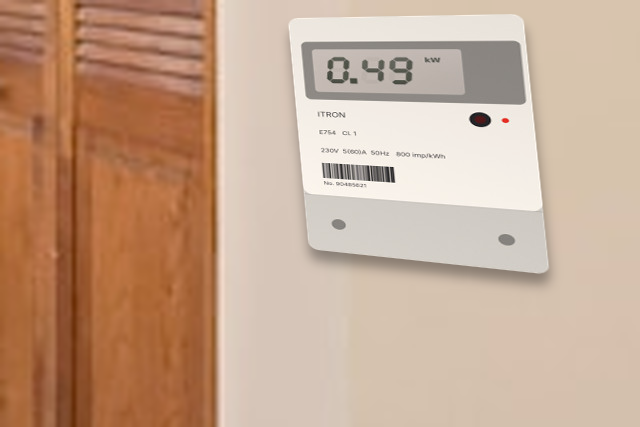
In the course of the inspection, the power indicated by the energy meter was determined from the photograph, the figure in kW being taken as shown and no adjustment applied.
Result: 0.49 kW
